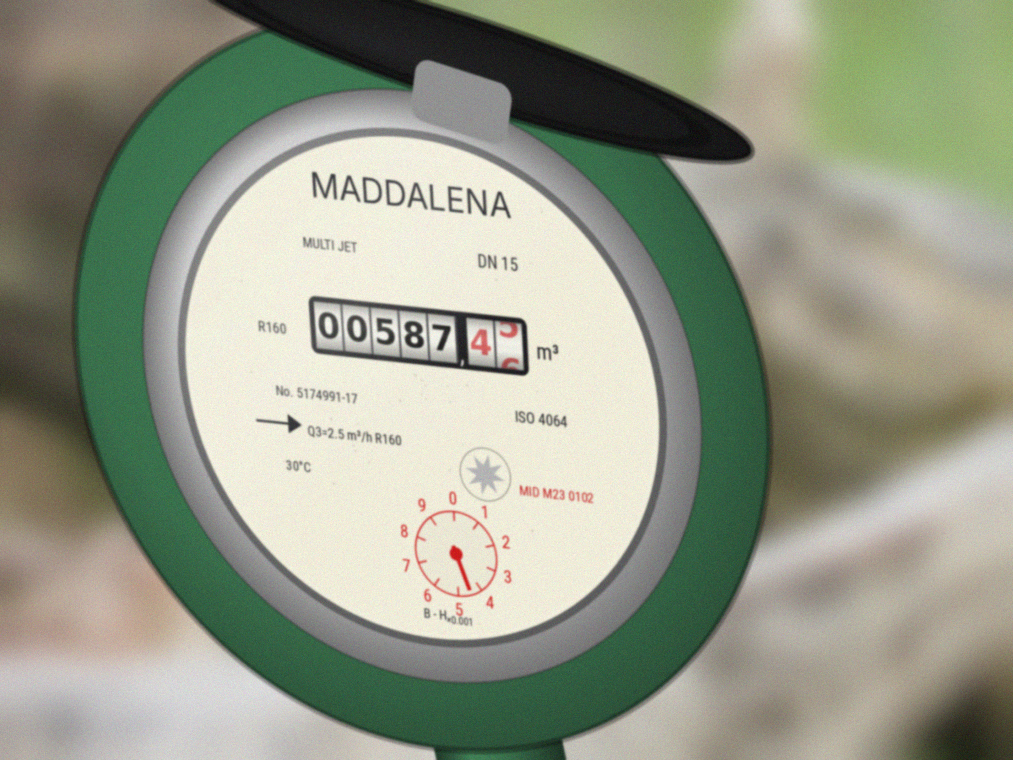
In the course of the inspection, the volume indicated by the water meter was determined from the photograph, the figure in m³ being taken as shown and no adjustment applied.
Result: 587.454 m³
